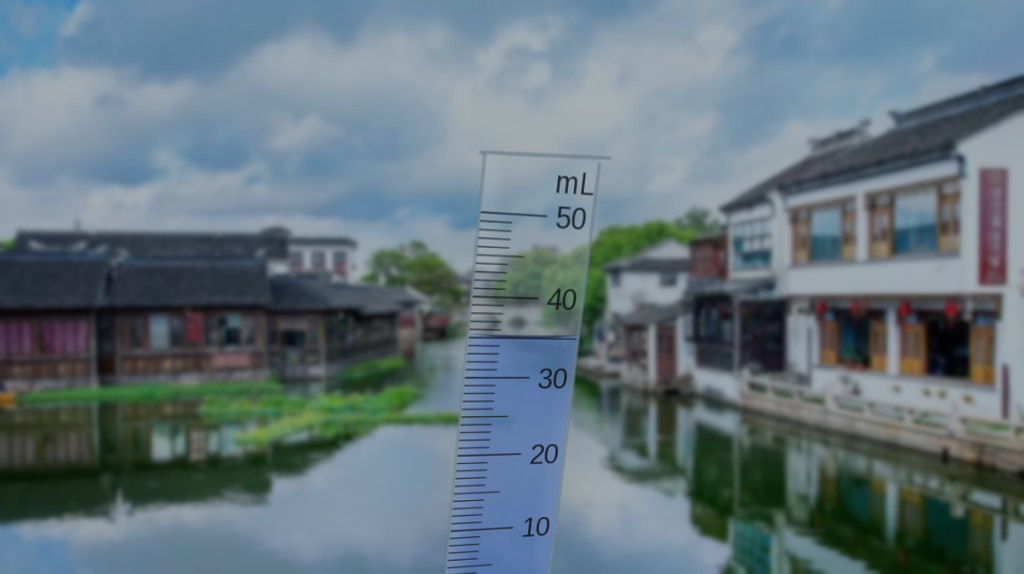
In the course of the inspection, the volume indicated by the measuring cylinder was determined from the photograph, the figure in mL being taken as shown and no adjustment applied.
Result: 35 mL
